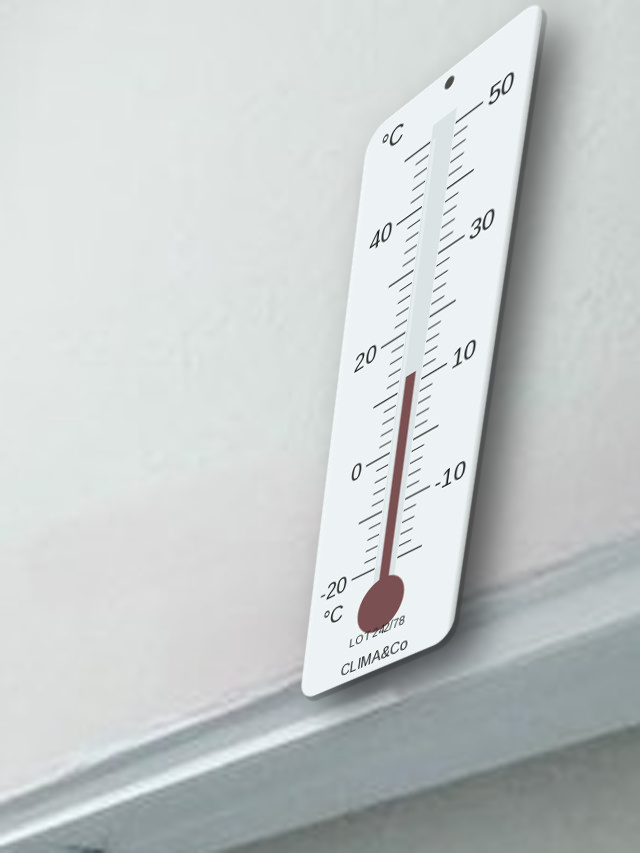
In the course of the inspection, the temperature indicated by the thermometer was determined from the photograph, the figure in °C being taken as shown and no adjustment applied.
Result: 12 °C
